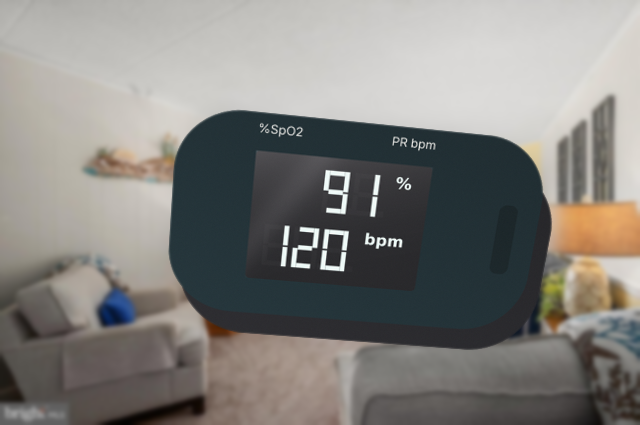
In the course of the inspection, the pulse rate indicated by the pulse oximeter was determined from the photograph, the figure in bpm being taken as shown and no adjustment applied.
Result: 120 bpm
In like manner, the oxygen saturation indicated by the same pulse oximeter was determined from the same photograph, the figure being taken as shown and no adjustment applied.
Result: 91 %
